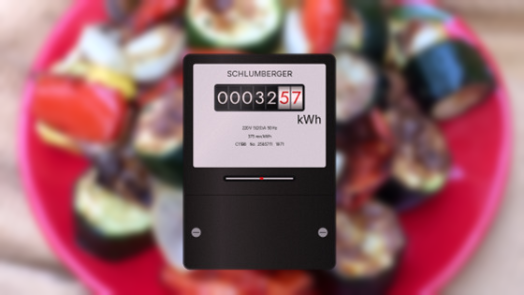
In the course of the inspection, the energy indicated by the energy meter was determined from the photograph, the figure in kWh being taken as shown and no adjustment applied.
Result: 32.57 kWh
